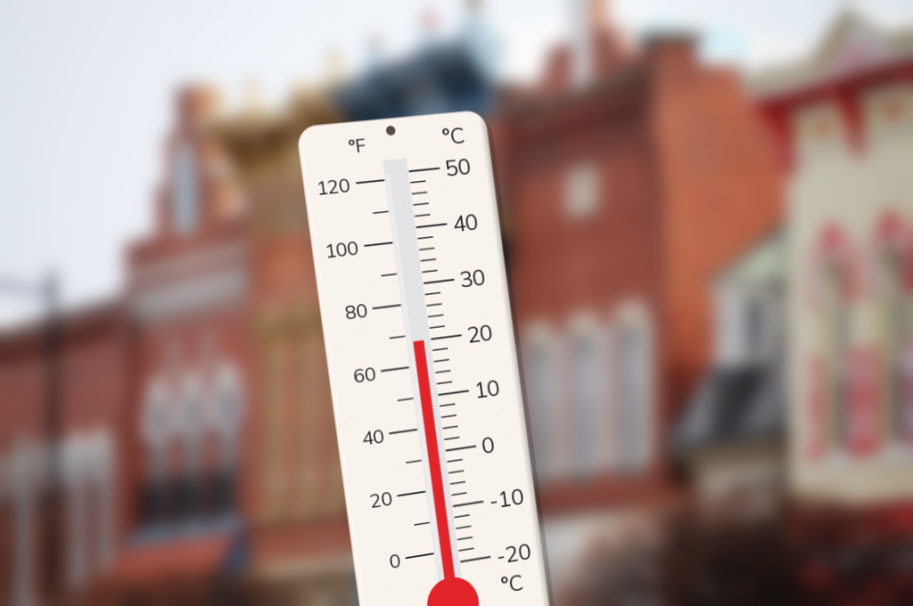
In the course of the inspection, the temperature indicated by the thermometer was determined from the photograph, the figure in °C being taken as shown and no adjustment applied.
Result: 20 °C
